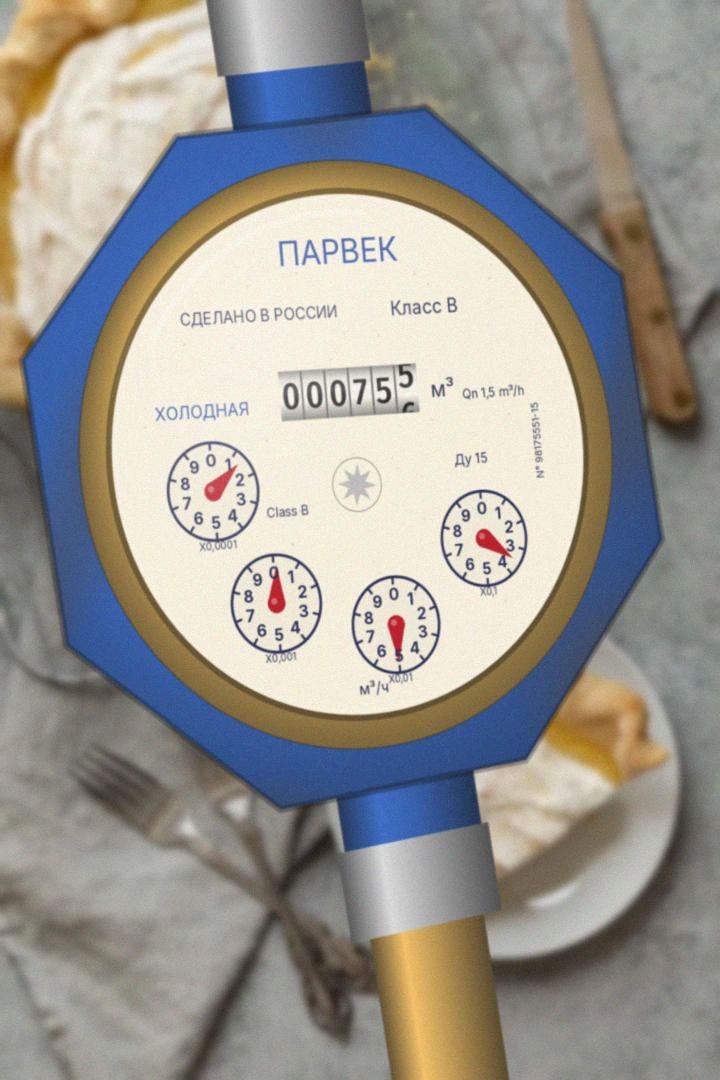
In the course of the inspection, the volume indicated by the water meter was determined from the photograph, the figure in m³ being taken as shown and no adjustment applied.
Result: 755.3501 m³
